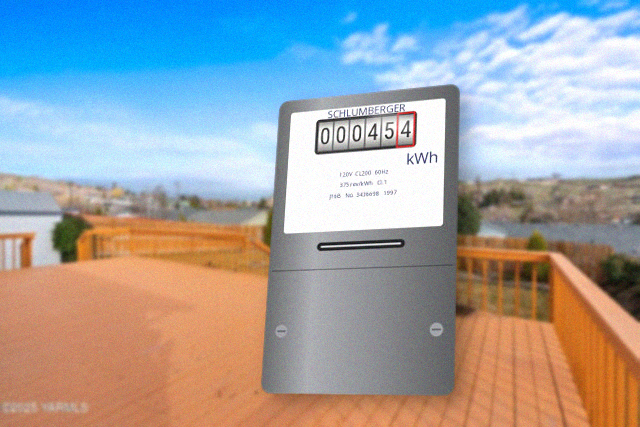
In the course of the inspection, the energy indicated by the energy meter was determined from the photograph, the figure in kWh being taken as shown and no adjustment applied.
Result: 45.4 kWh
